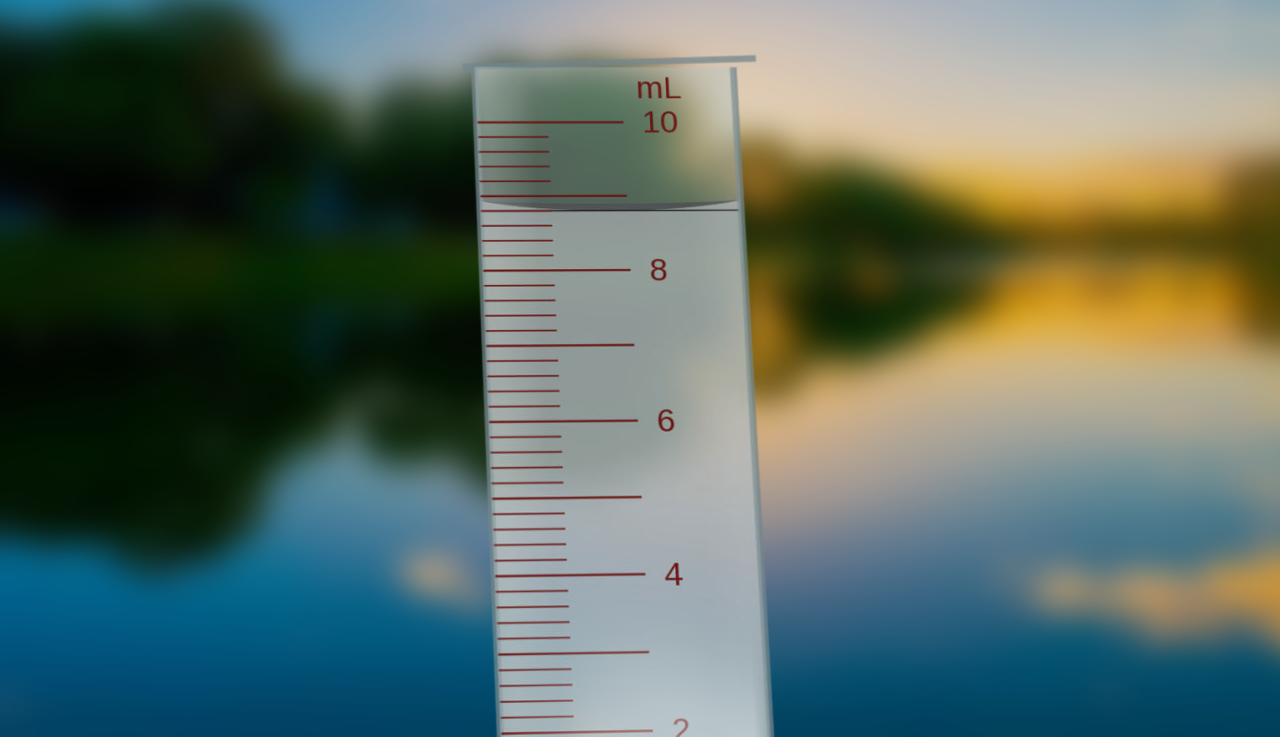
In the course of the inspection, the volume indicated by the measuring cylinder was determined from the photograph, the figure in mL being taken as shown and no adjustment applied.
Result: 8.8 mL
